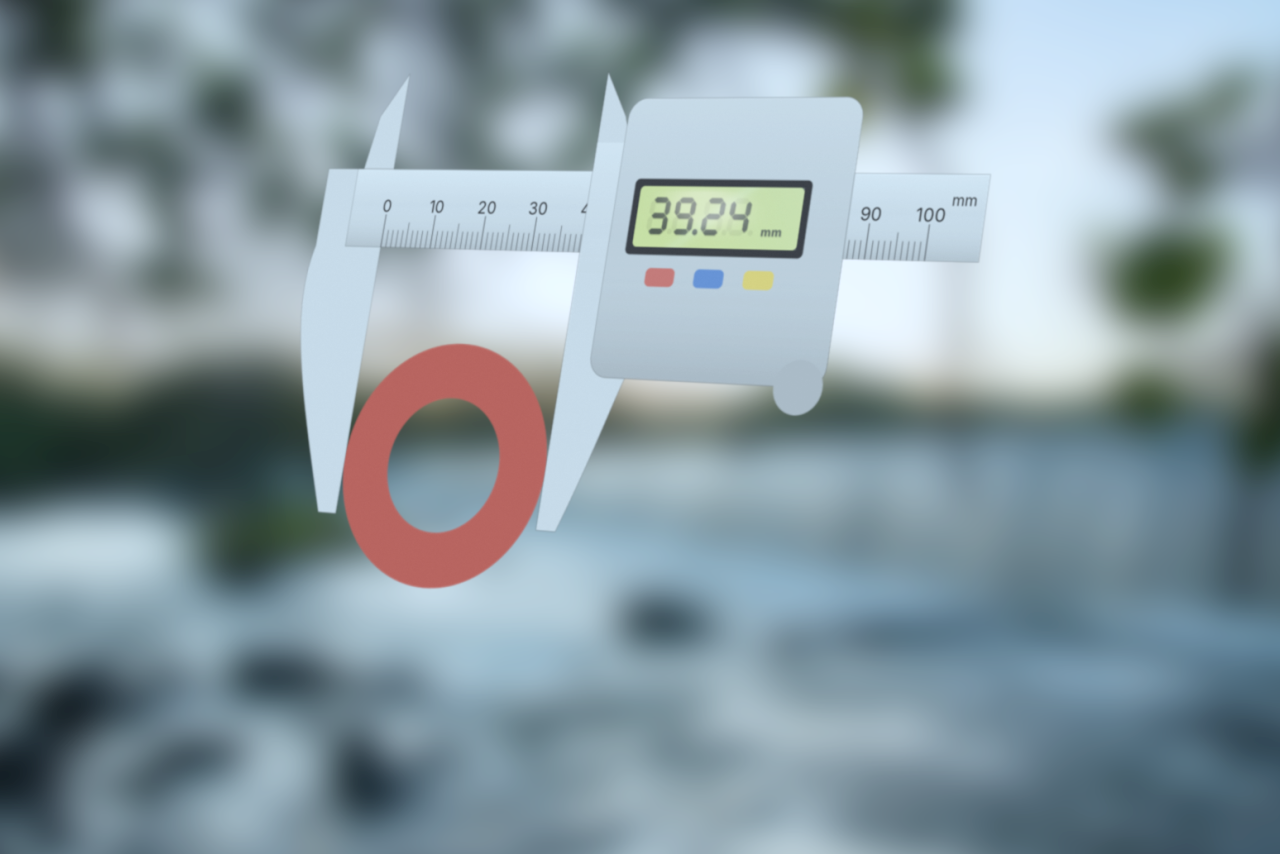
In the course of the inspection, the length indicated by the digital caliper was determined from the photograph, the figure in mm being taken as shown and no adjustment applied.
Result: 39.24 mm
